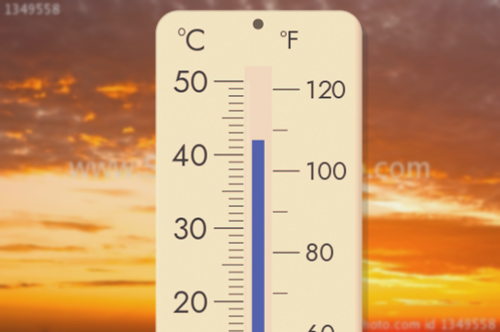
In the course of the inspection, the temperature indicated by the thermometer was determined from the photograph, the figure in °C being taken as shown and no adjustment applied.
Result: 42 °C
